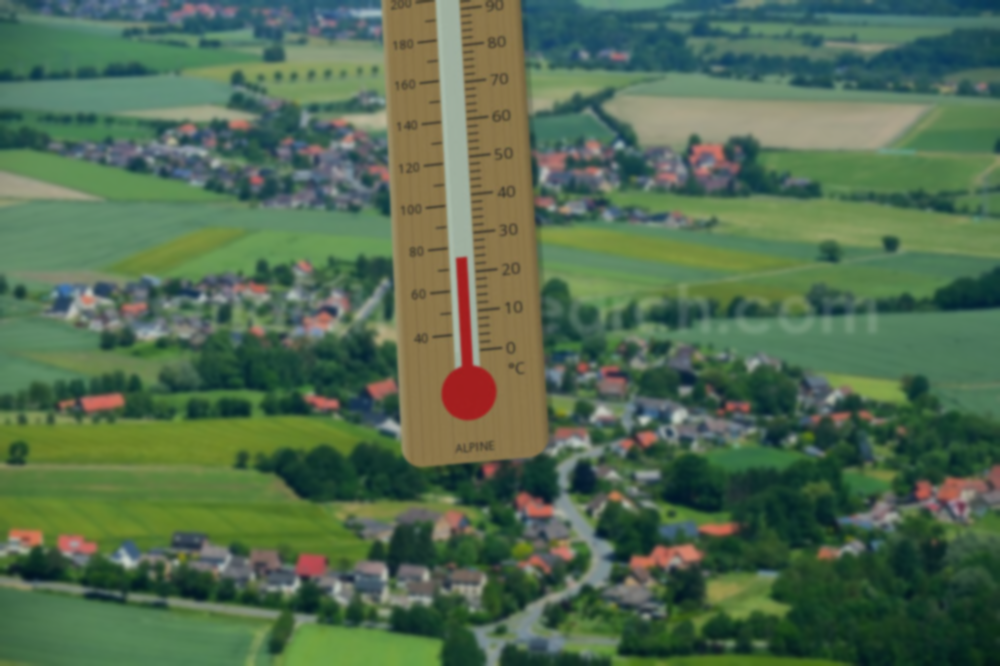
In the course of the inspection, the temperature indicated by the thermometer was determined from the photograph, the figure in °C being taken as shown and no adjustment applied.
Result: 24 °C
